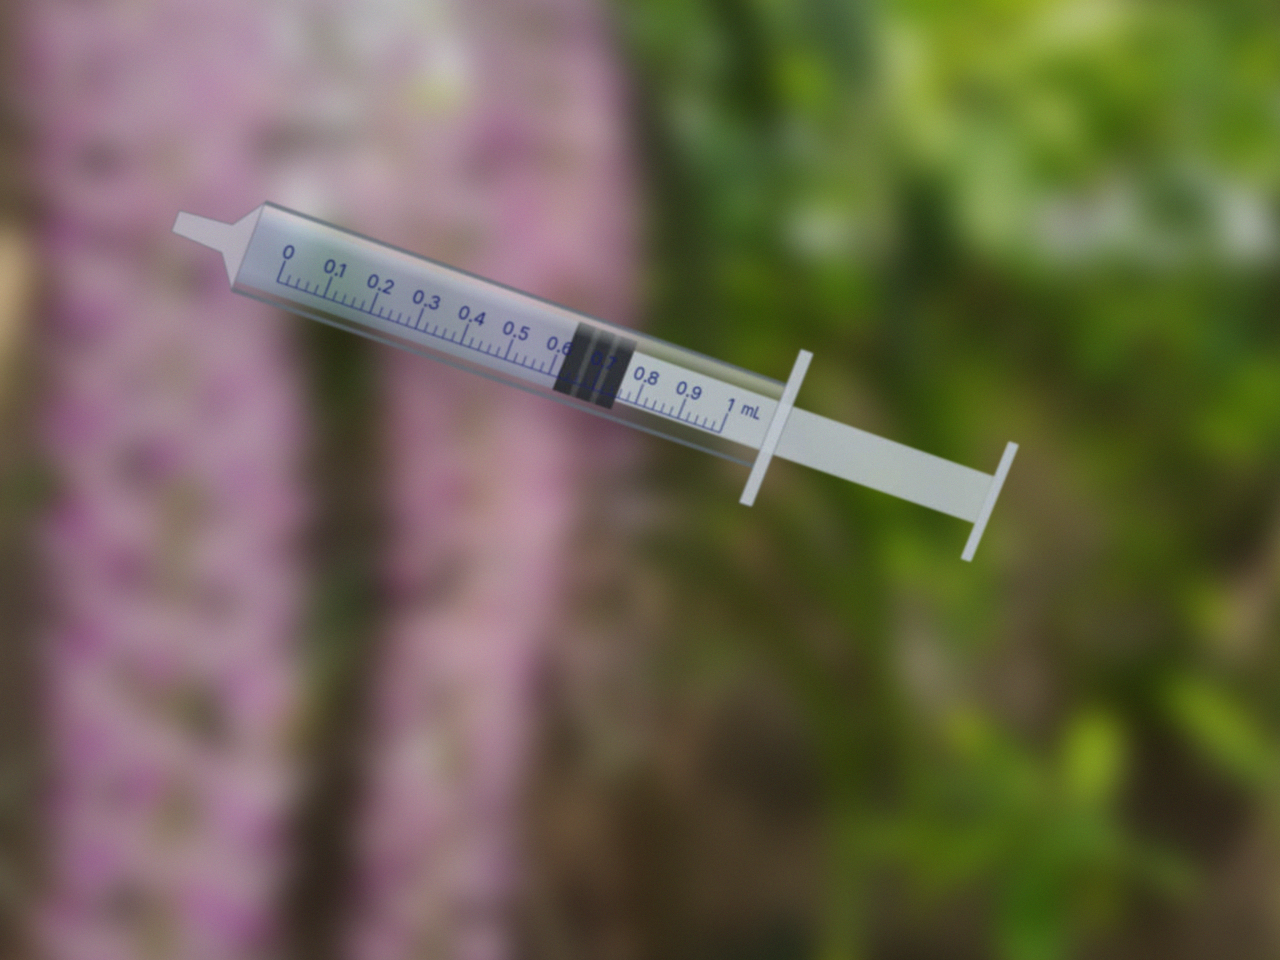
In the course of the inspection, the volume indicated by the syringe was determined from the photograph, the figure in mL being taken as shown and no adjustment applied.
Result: 0.62 mL
